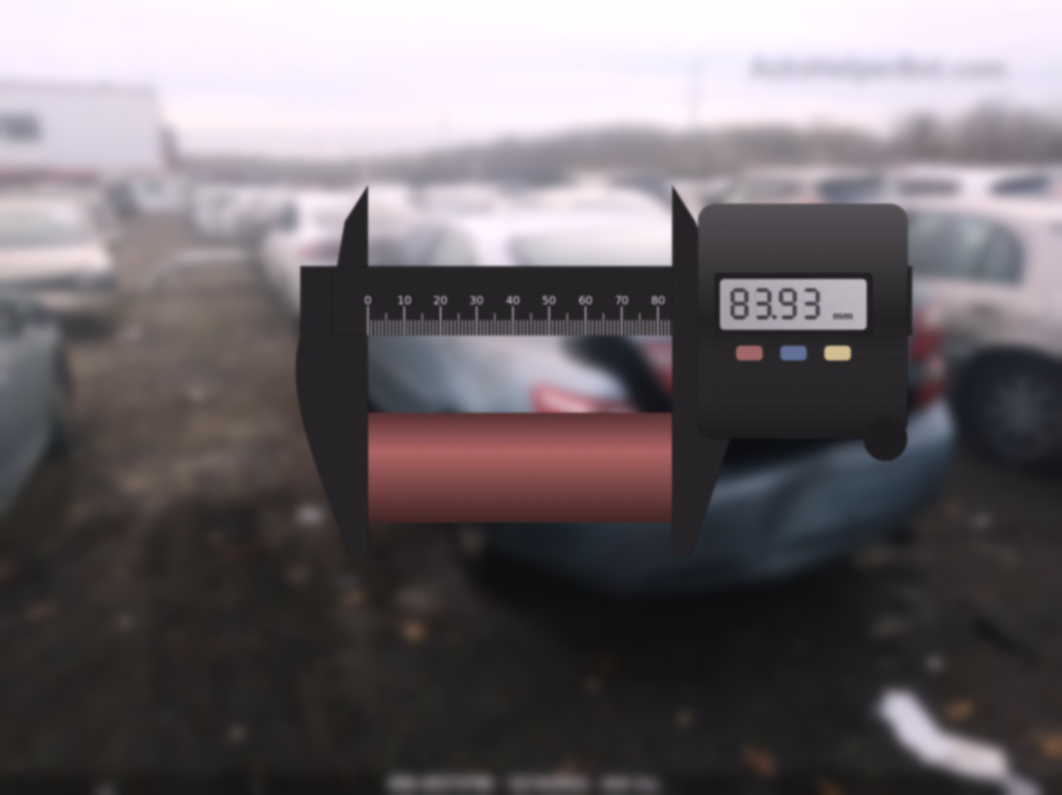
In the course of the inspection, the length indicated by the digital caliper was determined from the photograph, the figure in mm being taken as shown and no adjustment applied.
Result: 83.93 mm
